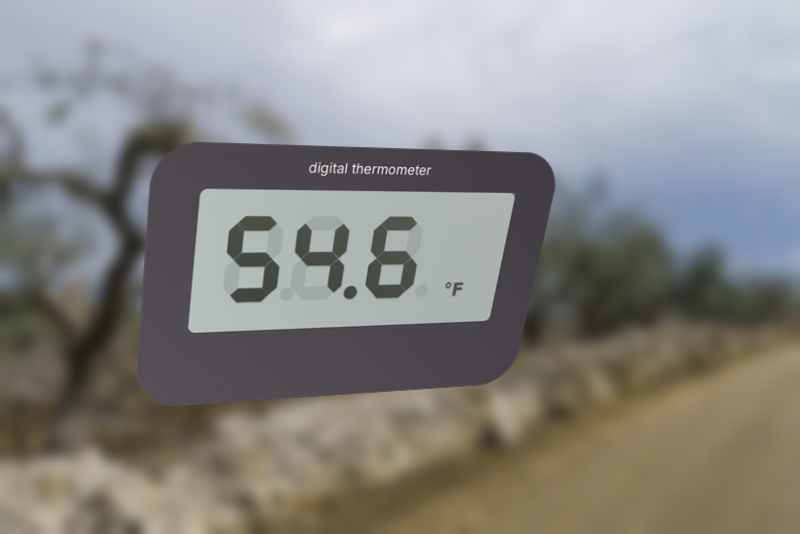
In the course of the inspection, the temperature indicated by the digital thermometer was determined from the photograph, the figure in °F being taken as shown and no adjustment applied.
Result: 54.6 °F
